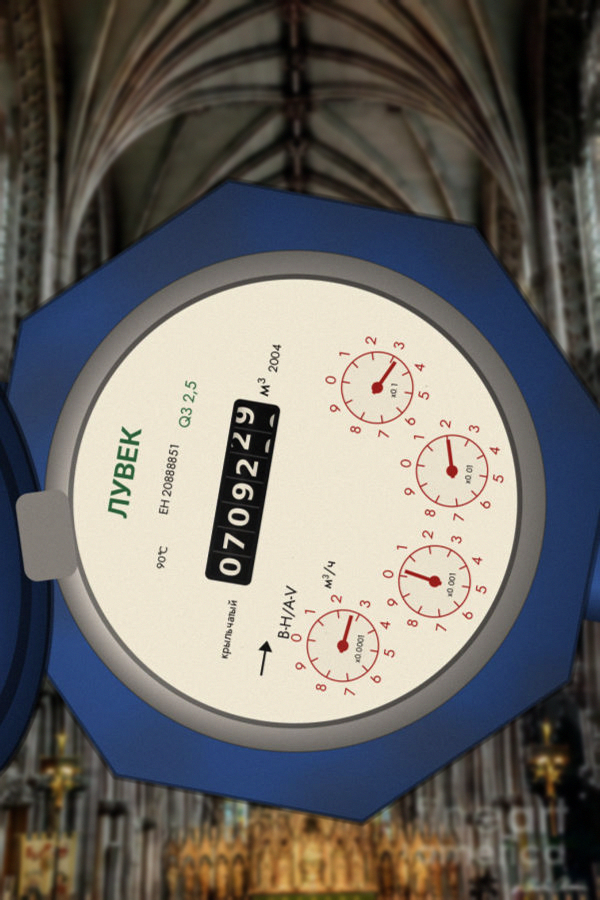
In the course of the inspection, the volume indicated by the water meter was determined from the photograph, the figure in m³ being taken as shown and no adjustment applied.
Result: 709229.3202 m³
